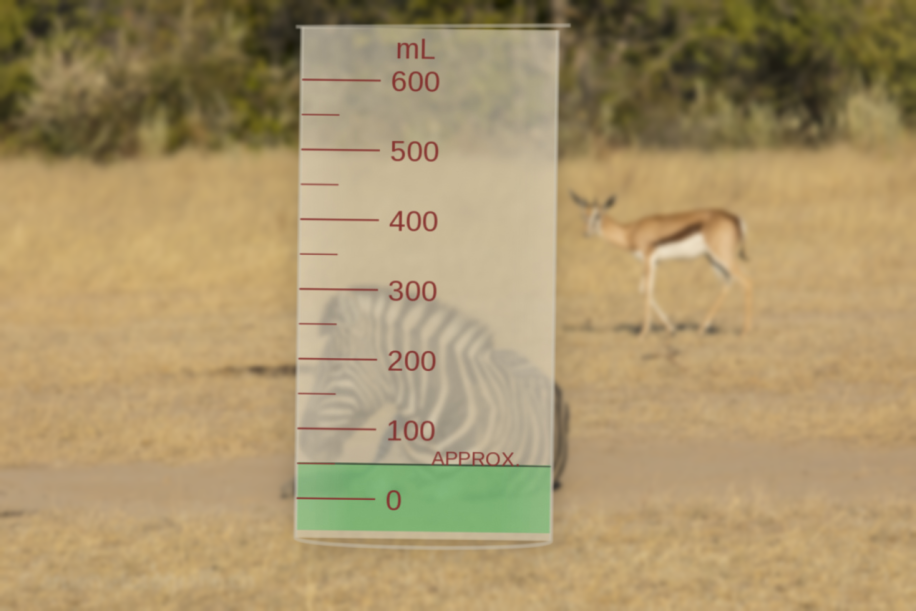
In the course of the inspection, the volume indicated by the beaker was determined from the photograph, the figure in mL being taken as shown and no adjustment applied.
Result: 50 mL
